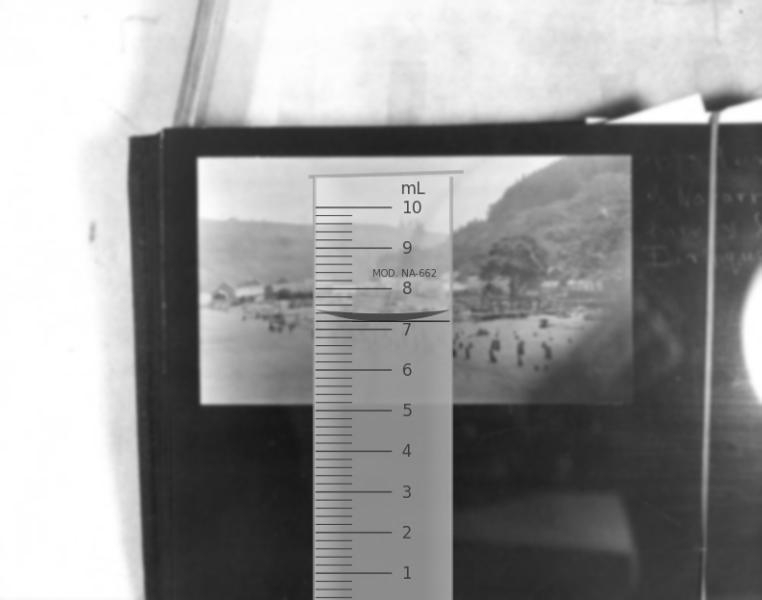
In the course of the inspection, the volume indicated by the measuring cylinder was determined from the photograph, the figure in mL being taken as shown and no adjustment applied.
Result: 7.2 mL
